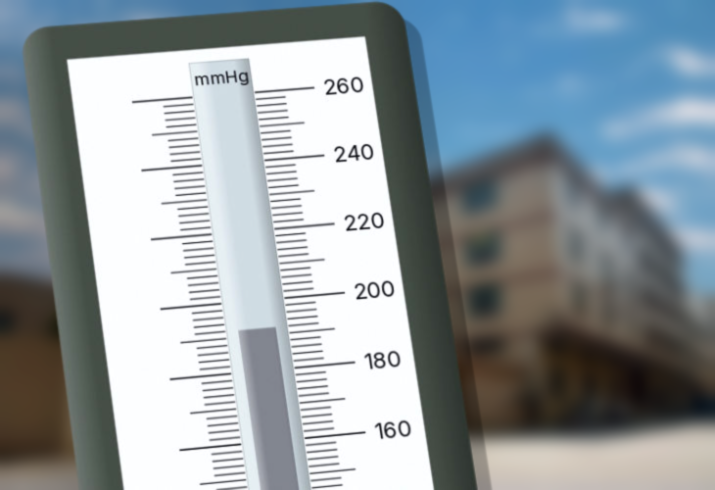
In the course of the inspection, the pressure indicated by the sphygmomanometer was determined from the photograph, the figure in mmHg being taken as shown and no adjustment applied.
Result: 192 mmHg
